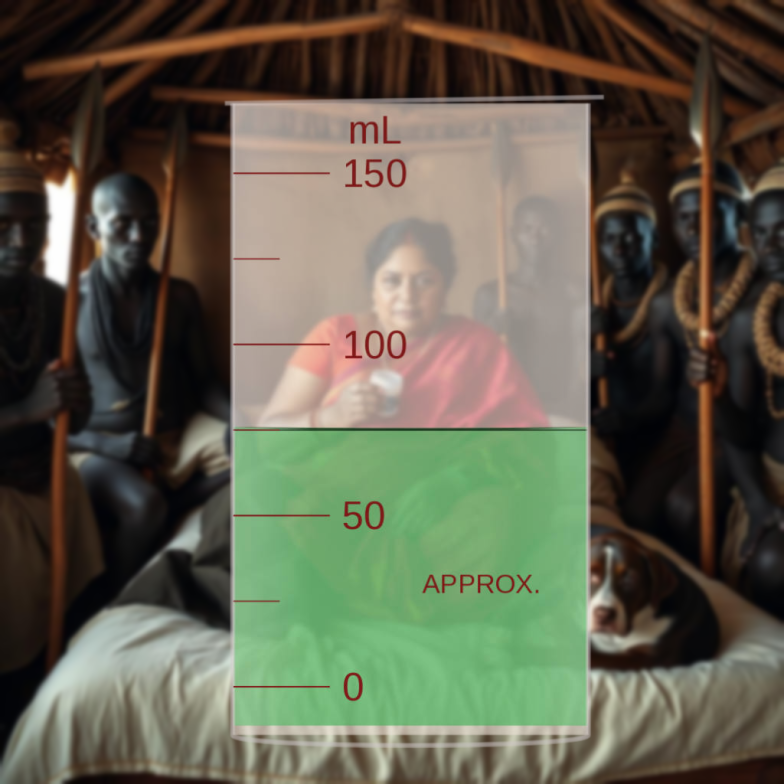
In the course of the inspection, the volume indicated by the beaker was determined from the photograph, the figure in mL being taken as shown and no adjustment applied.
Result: 75 mL
